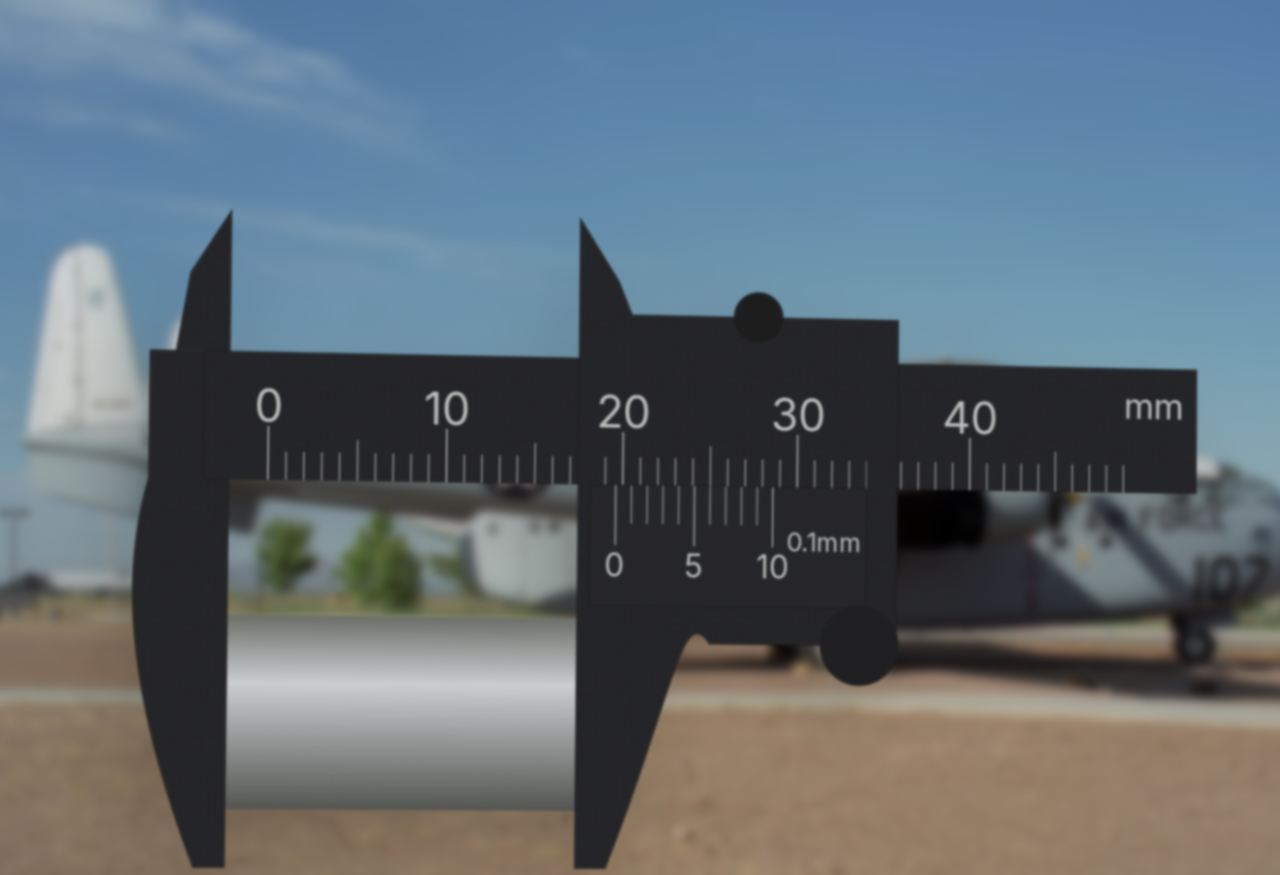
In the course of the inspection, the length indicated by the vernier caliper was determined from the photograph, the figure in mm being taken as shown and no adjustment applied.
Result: 19.6 mm
